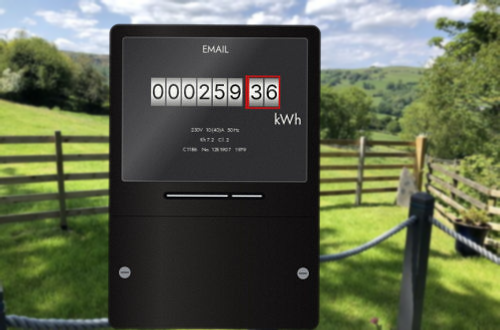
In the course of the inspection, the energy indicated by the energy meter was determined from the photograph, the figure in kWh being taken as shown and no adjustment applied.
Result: 259.36 kWh
